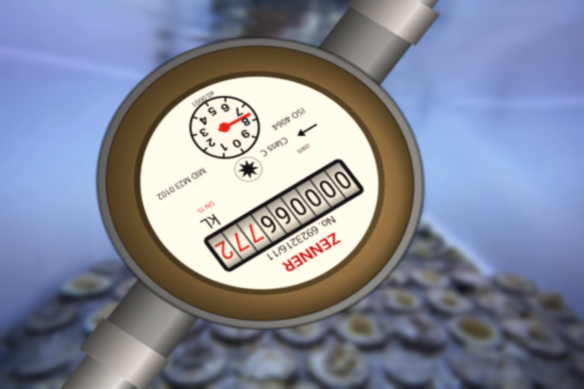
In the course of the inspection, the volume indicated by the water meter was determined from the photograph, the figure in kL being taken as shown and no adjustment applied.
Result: 66.7727 kL
